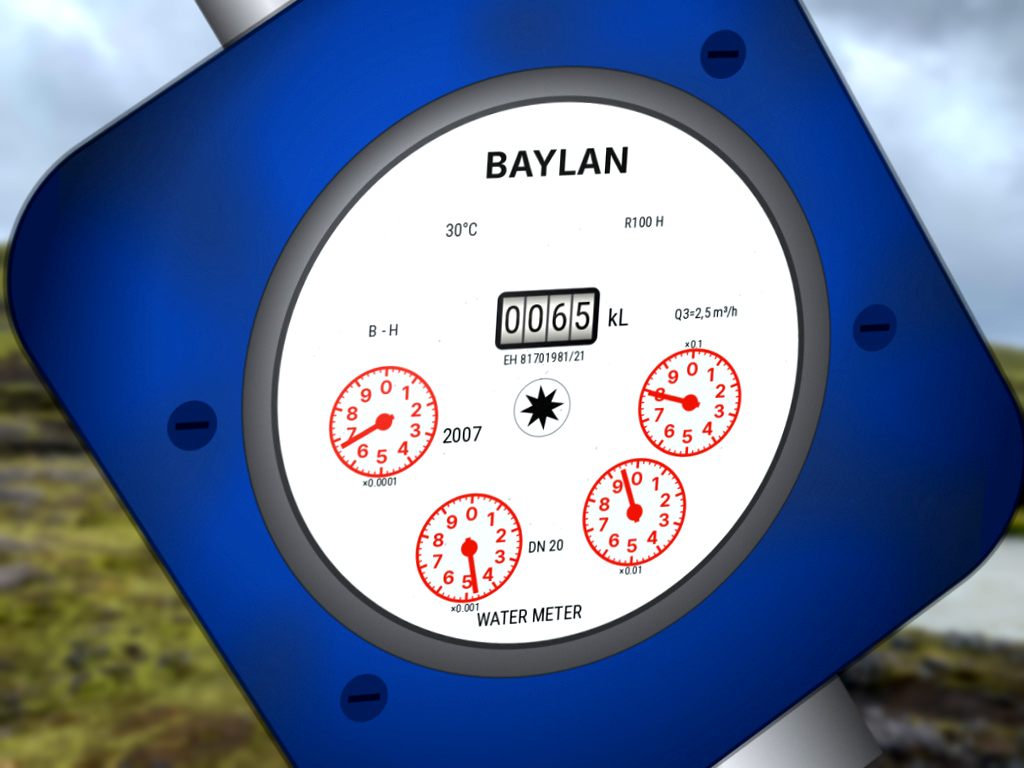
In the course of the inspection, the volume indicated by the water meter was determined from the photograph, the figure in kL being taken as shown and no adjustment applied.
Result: 65.7946 kL
